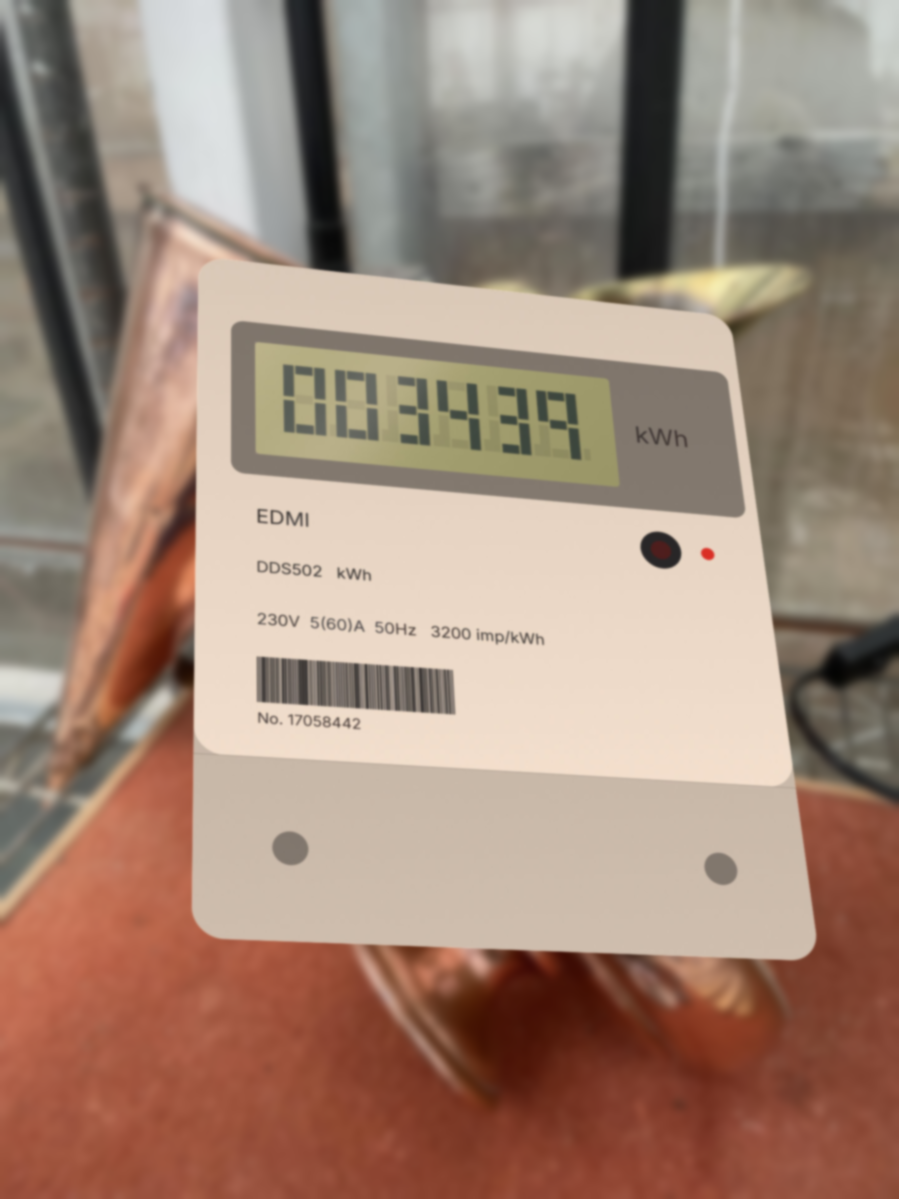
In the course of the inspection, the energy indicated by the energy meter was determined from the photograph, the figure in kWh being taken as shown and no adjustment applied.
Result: 3439 kWh
